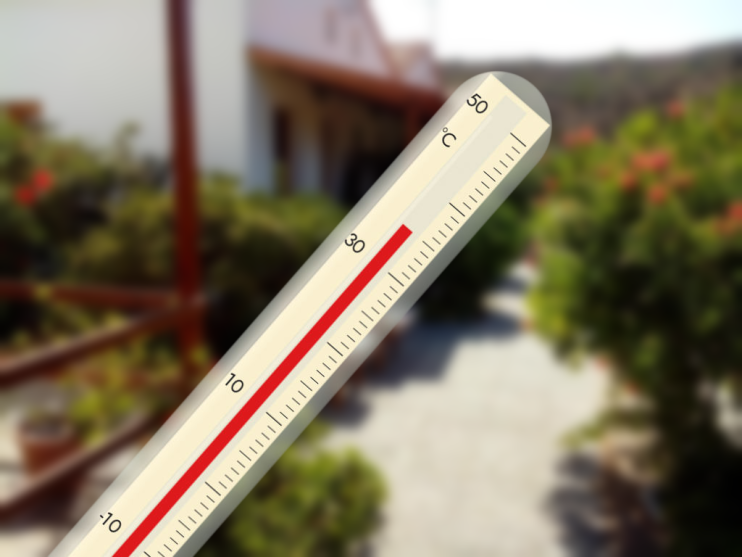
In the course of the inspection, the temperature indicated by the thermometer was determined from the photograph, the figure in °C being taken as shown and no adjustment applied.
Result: 35 °C
